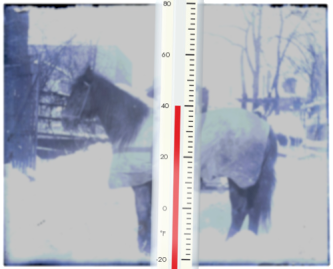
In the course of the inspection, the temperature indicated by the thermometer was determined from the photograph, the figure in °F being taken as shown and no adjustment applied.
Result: 40 °F
